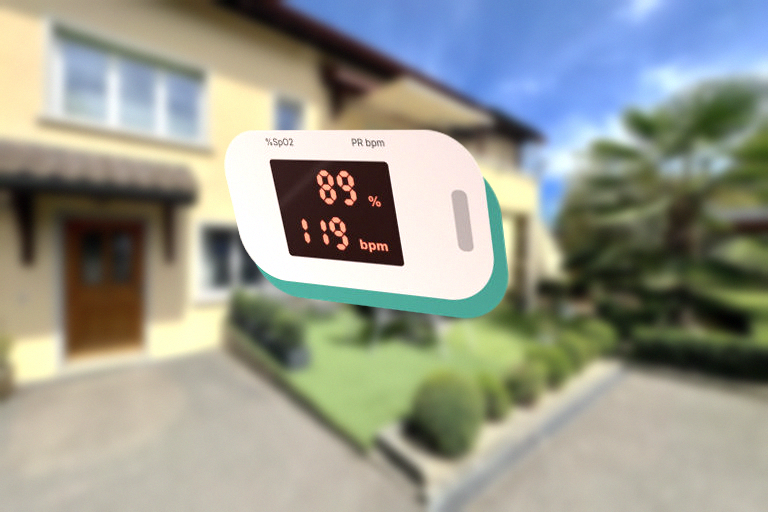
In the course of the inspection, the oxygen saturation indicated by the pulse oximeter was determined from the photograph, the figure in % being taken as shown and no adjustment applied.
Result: 89 %
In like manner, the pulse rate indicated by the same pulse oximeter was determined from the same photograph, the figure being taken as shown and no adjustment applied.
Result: 119 bpm
